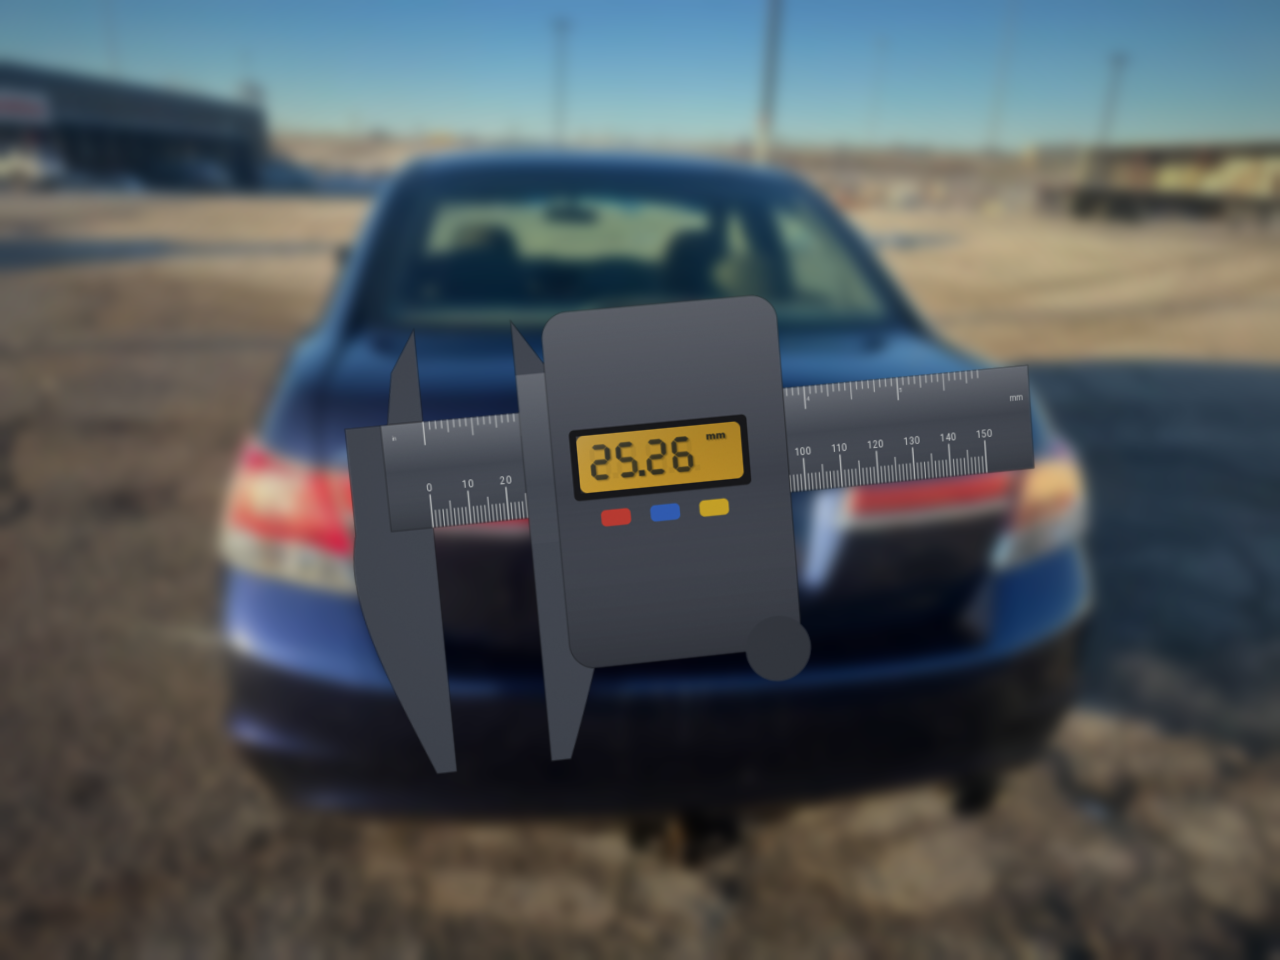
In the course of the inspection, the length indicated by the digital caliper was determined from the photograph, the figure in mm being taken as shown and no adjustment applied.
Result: 25.26 mm
